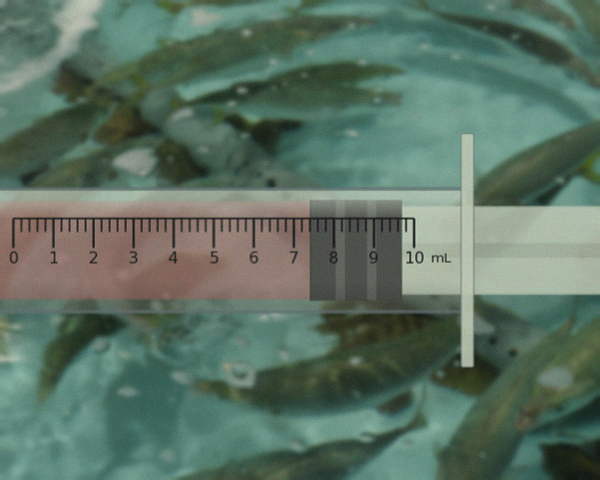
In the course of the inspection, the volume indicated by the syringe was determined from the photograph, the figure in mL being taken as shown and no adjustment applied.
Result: 7.4 mL
